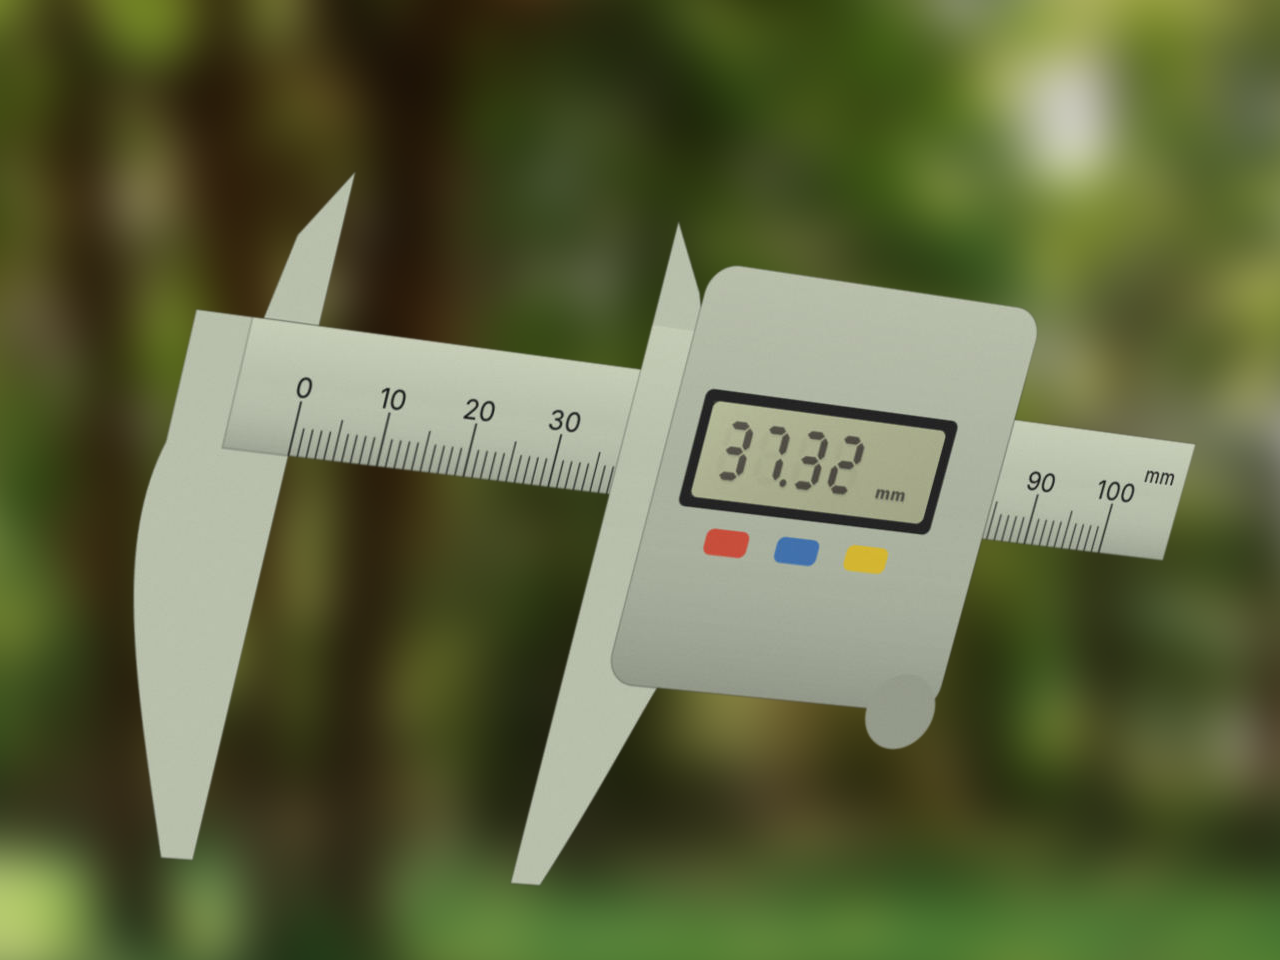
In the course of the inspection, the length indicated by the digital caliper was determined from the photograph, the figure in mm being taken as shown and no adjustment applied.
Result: 37.32 mm
